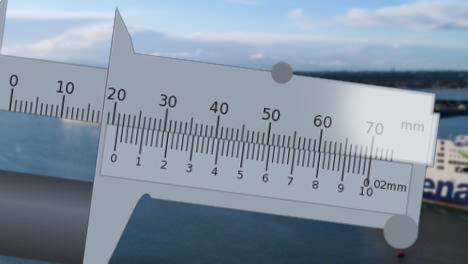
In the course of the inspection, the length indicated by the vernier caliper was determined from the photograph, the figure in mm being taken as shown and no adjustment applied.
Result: 21.0 mm
